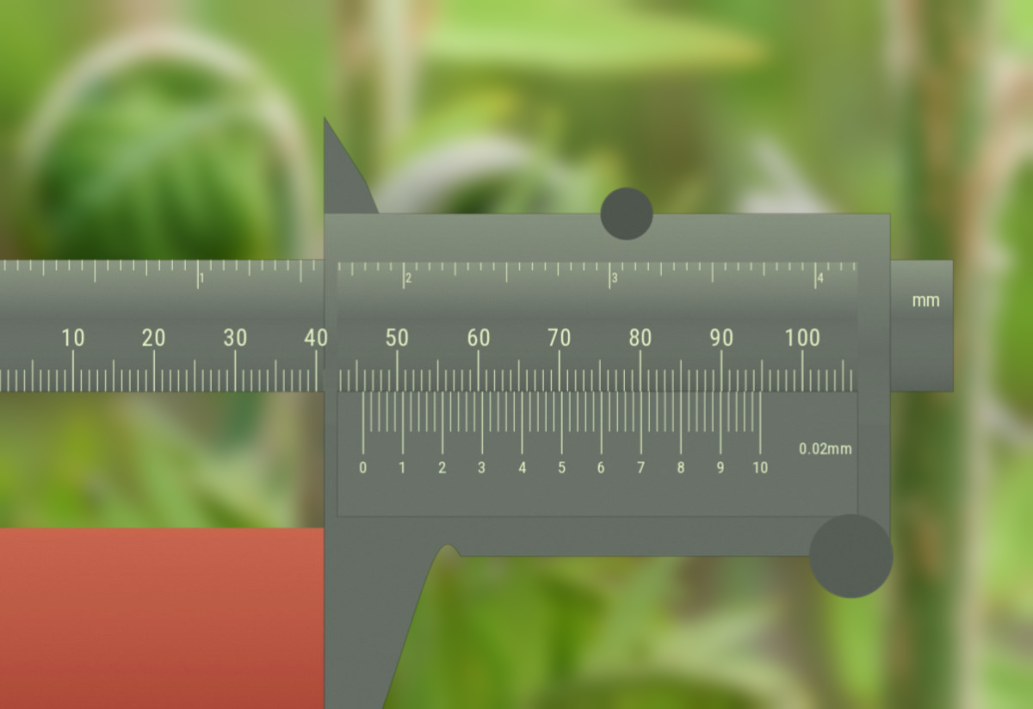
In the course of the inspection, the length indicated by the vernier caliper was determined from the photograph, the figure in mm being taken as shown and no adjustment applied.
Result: 45.8 mm
